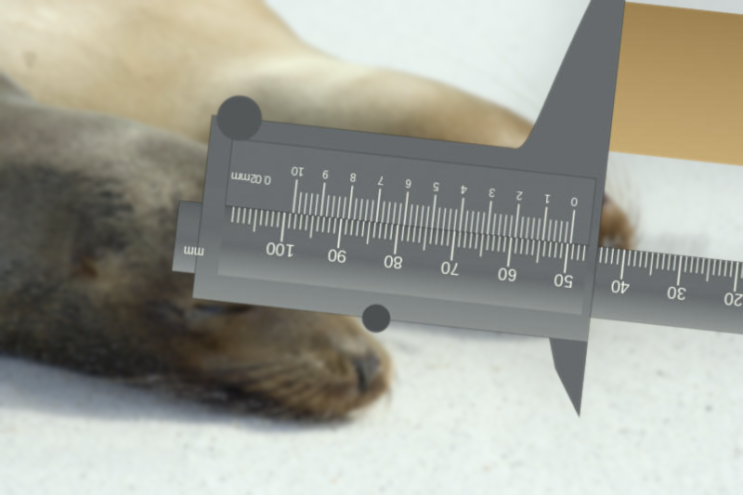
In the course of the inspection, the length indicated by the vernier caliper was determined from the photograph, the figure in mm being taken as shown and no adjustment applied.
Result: 49.5 mm
